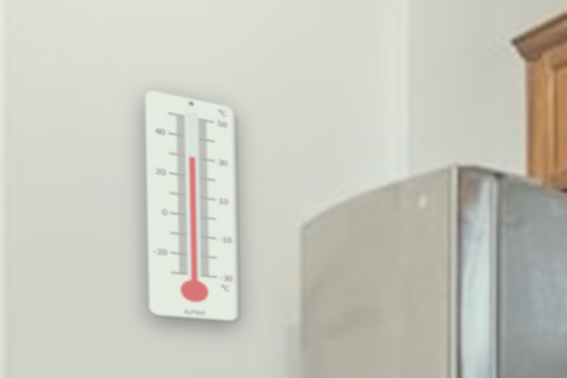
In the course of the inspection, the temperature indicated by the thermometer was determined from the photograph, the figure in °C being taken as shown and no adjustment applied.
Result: 30 °C
